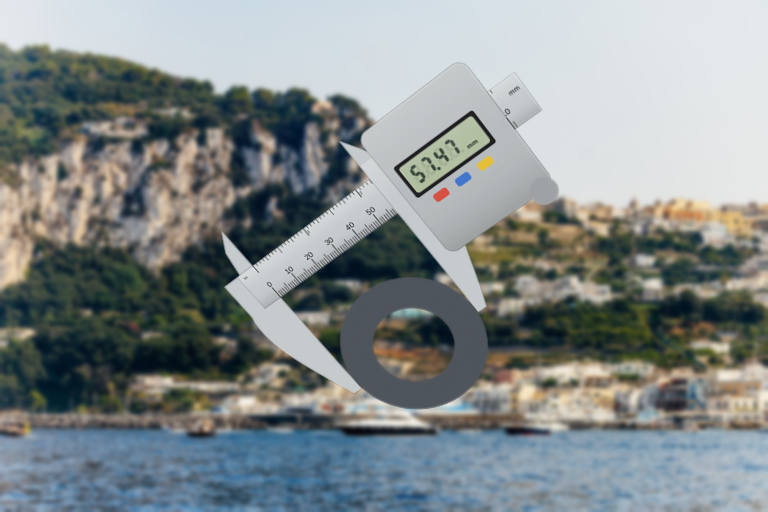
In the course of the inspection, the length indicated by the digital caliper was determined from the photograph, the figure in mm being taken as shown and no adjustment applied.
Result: 57.47 mm
